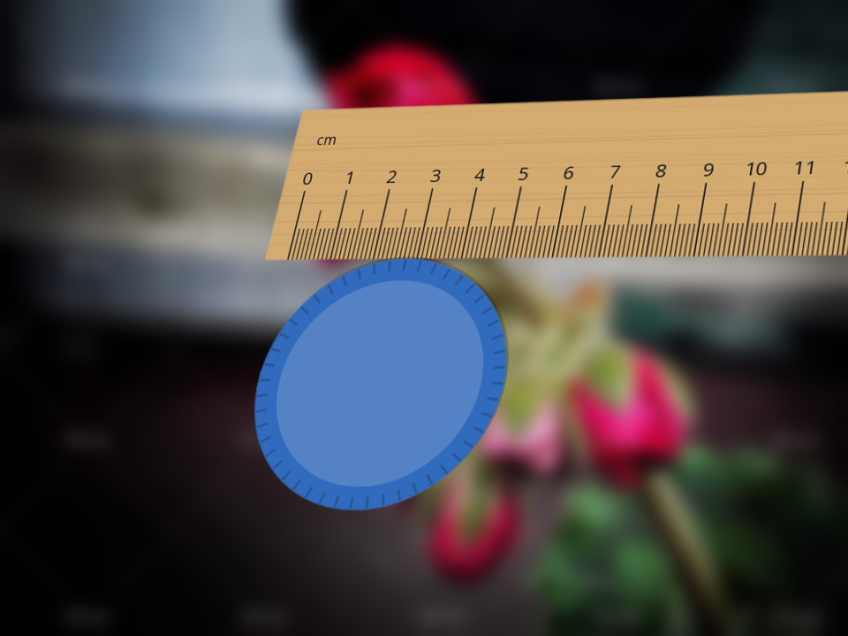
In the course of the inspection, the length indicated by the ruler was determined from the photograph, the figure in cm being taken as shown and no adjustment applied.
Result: 5.5 cm
